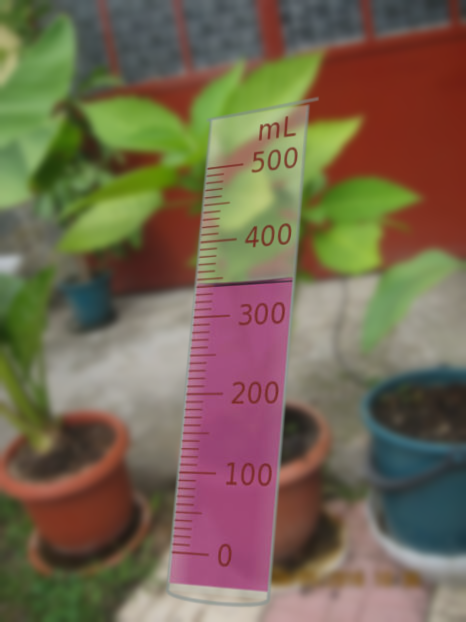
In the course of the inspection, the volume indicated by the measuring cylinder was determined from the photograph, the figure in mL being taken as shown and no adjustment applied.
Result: 340 mL
